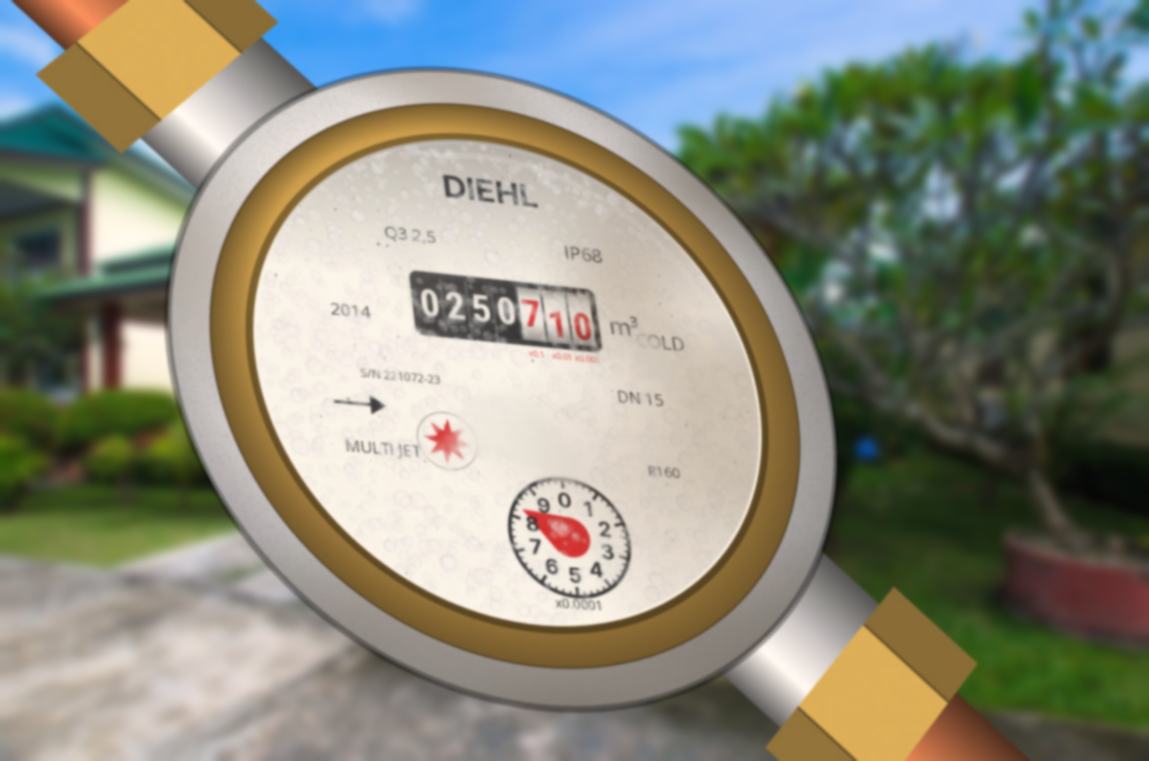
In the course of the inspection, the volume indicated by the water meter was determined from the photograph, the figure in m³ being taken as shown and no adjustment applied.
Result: 250.7098 m³
